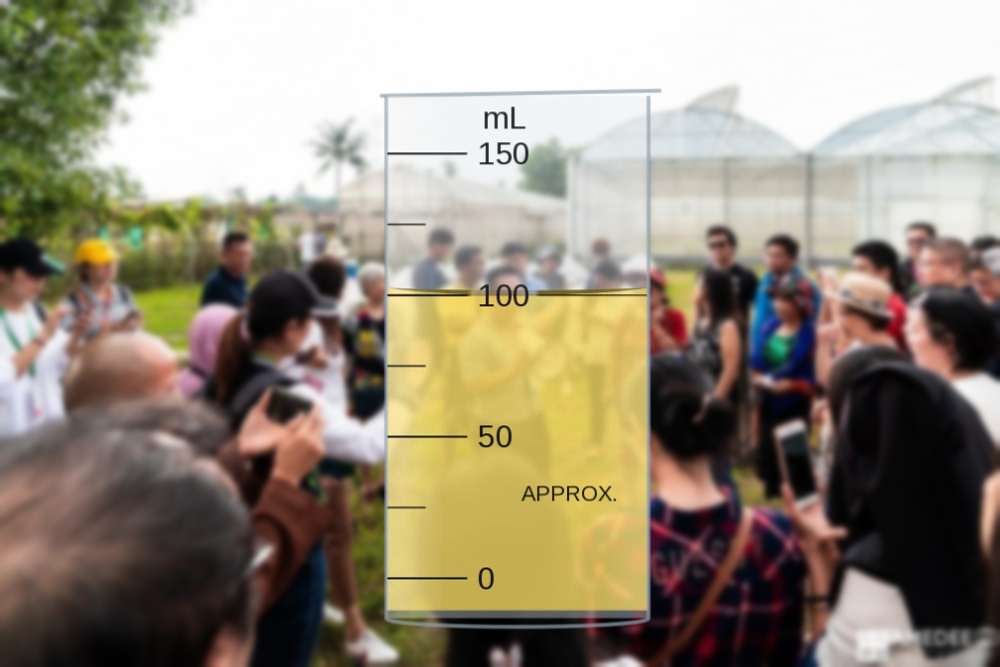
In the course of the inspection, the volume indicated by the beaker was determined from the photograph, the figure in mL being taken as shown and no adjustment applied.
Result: 100 mL
